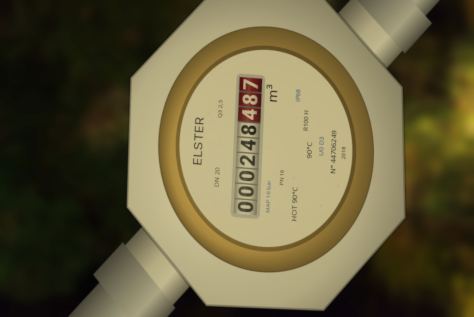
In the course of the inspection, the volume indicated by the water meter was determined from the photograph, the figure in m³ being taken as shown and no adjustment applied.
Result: 248.487 m³
